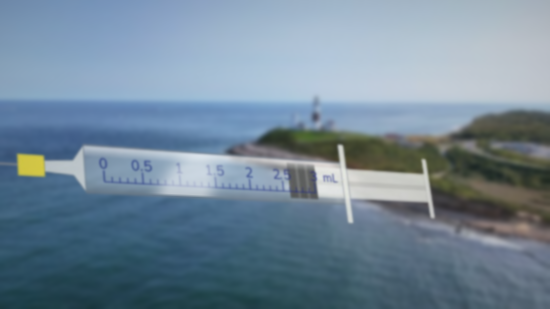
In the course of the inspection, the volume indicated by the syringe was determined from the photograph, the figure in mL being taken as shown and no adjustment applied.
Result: 2.6 mL
